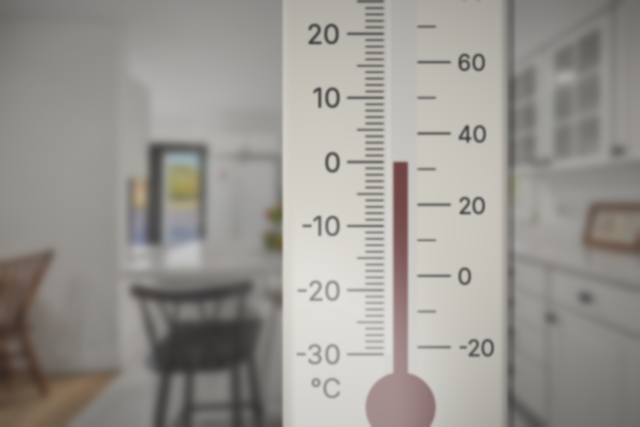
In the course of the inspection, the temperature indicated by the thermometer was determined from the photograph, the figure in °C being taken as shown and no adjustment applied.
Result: 0 °C
